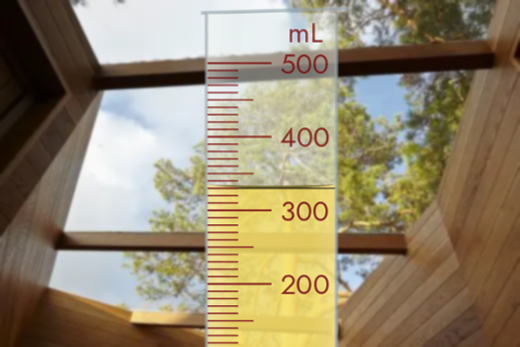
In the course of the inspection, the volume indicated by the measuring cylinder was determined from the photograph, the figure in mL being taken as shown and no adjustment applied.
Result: 330 mL
